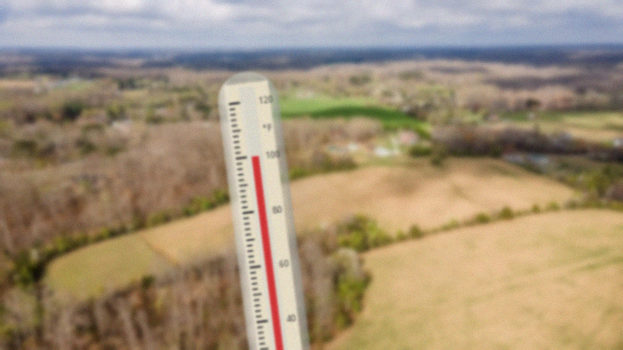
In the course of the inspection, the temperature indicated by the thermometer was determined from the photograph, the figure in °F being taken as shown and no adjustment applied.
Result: 100 °F
